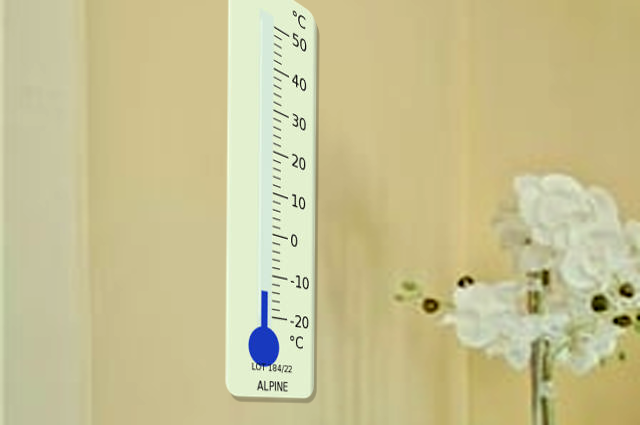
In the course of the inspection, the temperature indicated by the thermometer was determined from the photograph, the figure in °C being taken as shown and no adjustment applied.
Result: -14 °C
